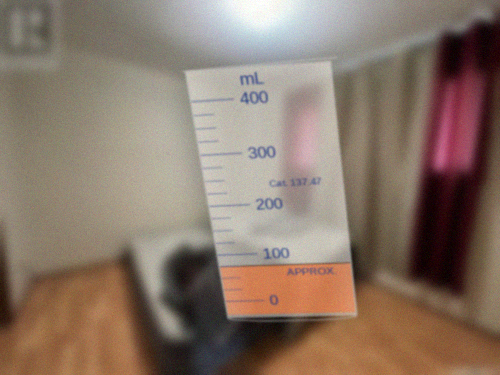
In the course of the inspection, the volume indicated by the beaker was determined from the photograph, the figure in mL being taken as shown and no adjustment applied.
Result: 75 mL
